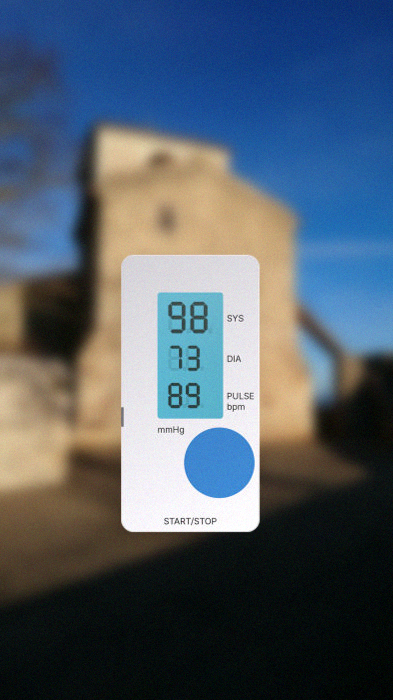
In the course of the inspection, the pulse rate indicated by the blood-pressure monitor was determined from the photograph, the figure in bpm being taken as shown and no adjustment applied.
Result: 89 bpm
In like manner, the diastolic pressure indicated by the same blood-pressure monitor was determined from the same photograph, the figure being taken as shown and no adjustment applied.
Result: 73 mmHg
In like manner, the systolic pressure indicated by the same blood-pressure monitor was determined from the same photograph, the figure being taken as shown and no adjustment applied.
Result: 98 mmHg
